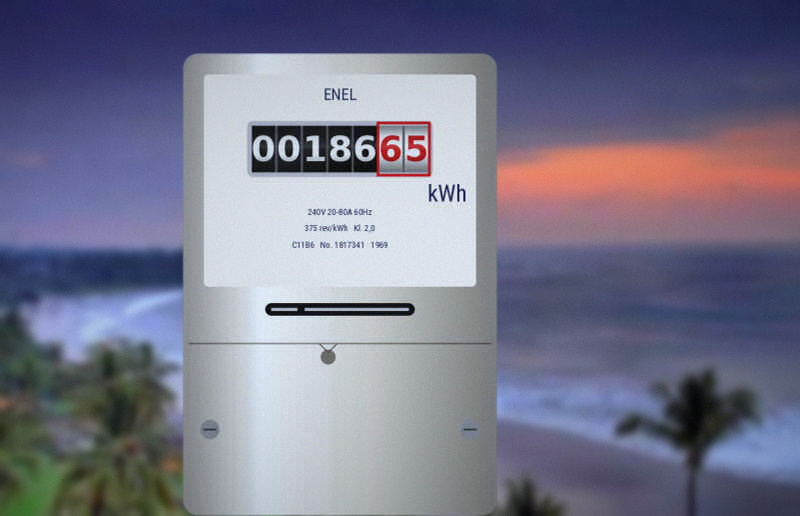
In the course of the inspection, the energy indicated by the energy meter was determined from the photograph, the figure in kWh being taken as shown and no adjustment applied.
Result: 186.65 kWh
